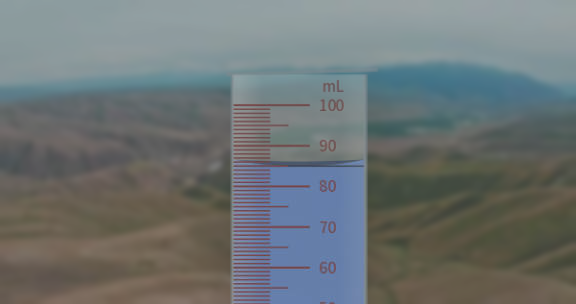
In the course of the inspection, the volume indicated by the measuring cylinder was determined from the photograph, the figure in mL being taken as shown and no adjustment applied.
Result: 85 mL
